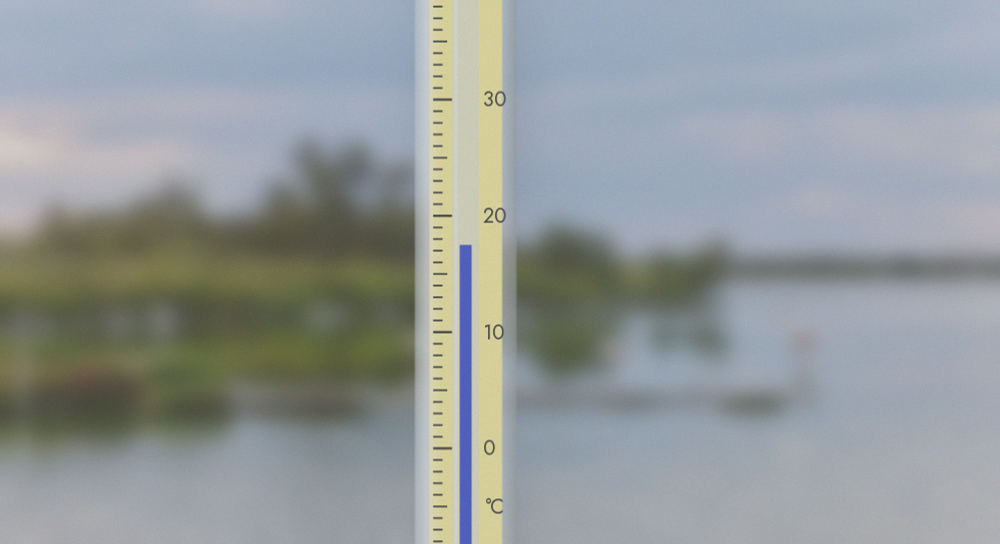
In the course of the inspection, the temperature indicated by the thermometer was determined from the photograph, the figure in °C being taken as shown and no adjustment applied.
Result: 17.5 °C
